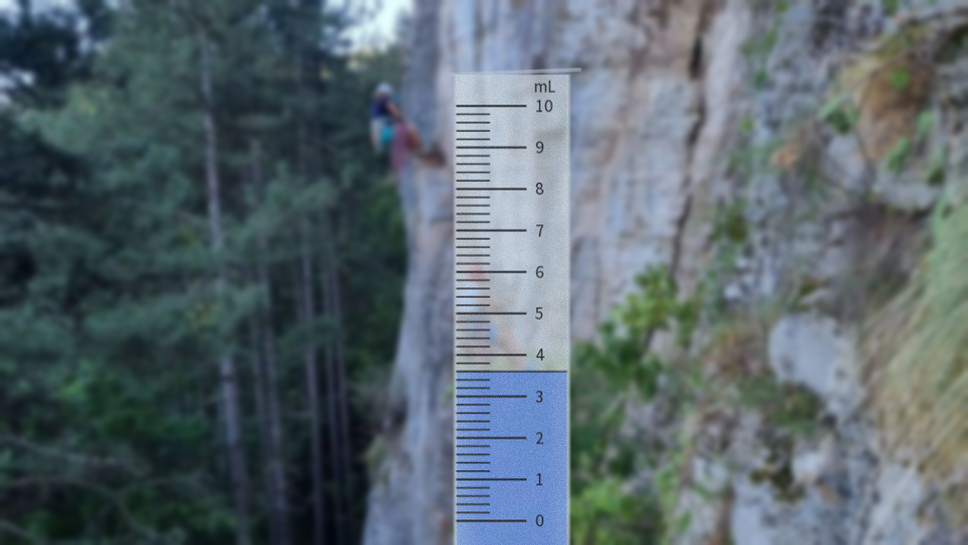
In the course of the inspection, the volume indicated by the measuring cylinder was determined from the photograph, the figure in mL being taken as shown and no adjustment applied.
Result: 3.6 mL
